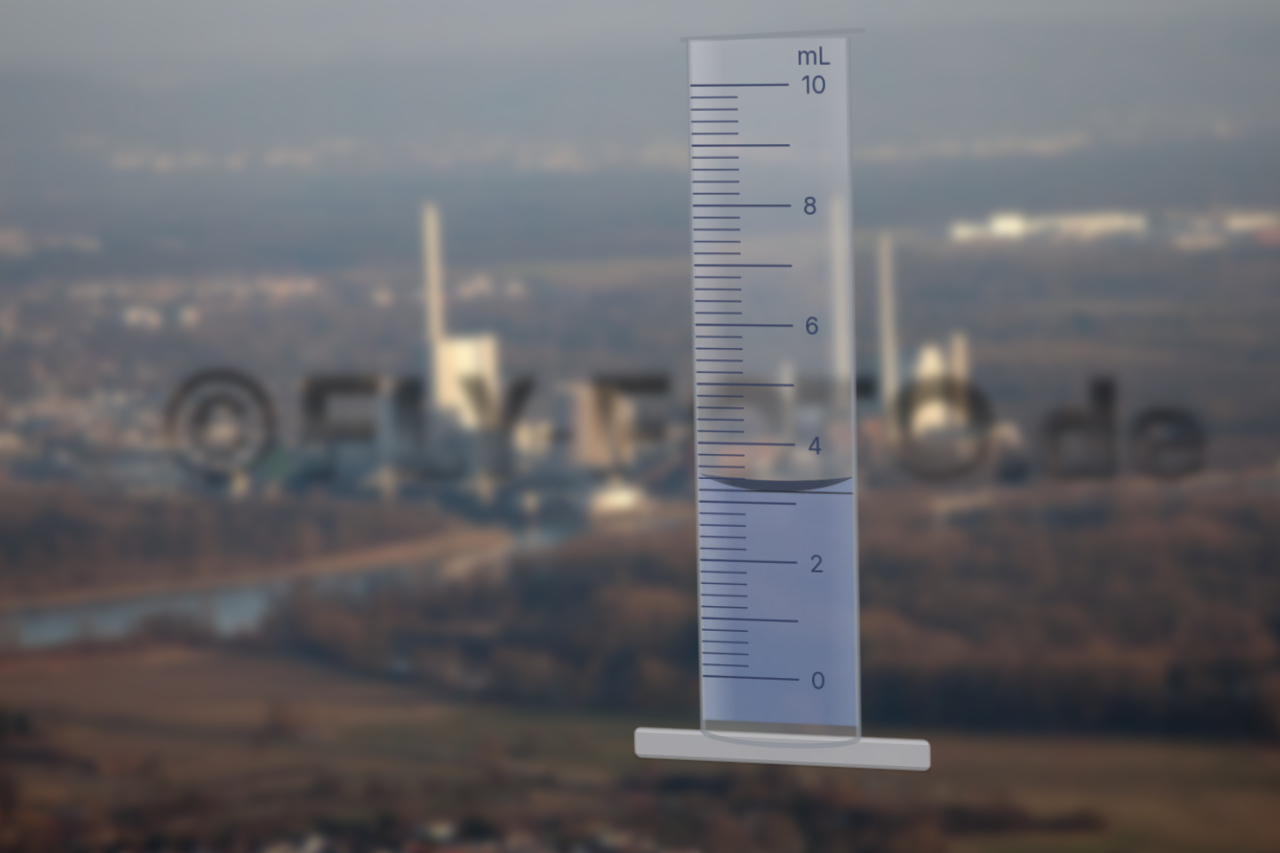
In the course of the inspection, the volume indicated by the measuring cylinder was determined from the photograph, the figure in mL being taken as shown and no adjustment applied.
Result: 3.2 mL
